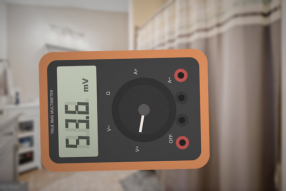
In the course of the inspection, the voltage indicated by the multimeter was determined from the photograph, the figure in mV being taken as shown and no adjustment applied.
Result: 53.6 mV
